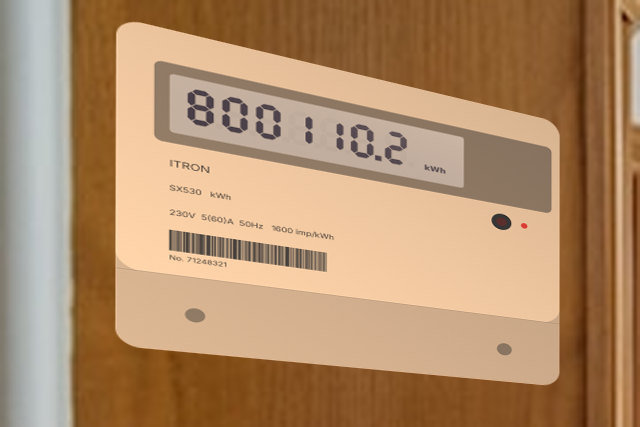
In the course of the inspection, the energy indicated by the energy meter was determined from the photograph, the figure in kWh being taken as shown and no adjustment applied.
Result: 800110.2 kWh
